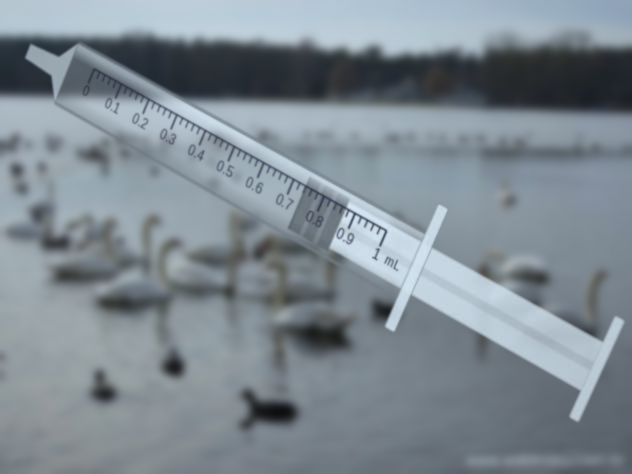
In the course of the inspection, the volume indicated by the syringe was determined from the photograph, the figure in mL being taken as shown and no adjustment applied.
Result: 0.74 mL
